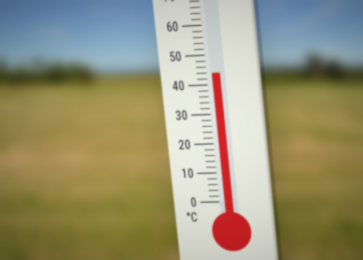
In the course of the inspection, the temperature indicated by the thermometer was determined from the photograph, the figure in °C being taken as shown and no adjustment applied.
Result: 44 °C
